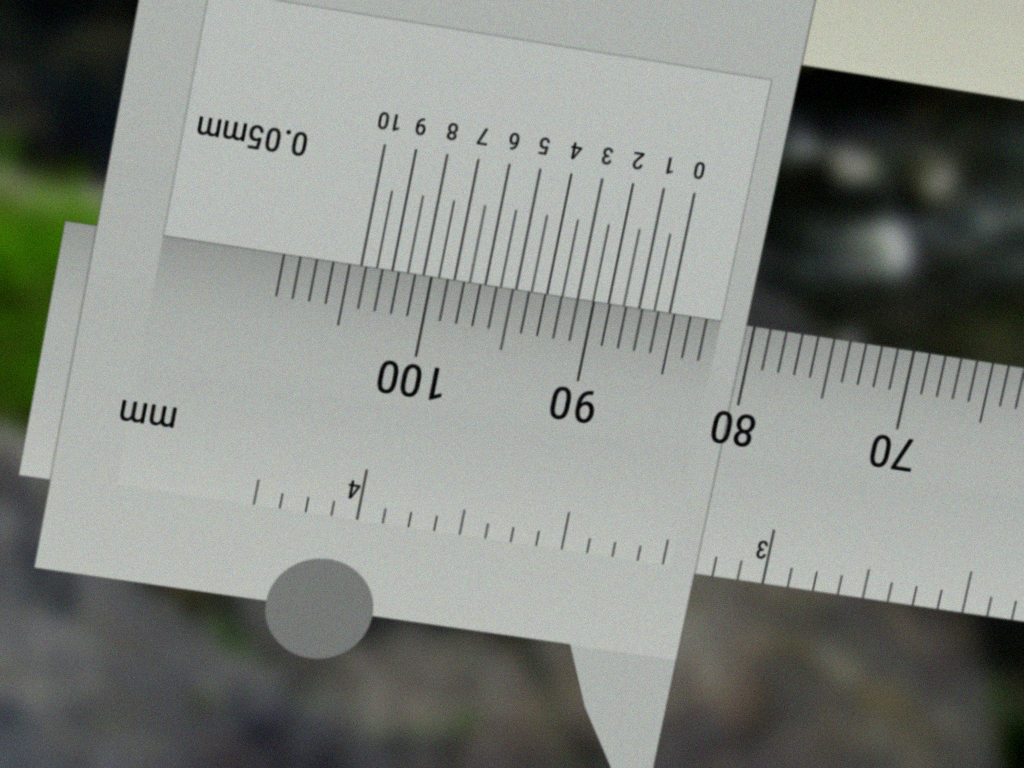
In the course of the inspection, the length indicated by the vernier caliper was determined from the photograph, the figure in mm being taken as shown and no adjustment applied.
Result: 85.3 mm
